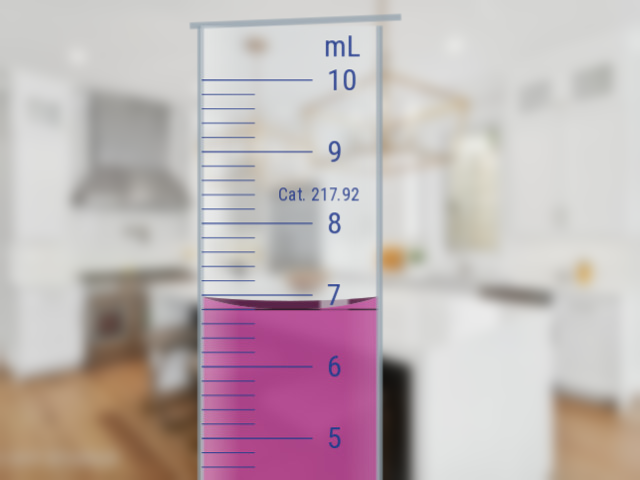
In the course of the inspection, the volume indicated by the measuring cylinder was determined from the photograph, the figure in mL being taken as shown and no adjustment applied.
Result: 6.8 mL
